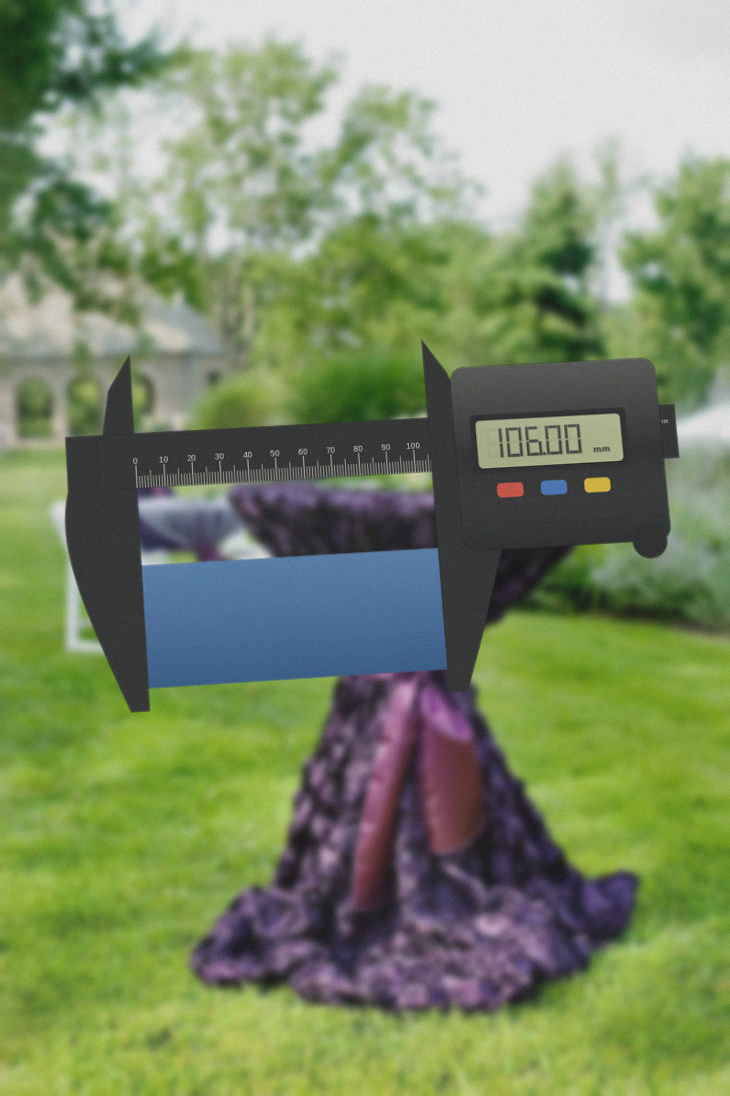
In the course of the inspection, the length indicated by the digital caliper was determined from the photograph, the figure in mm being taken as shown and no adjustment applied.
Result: 106.00 mm
